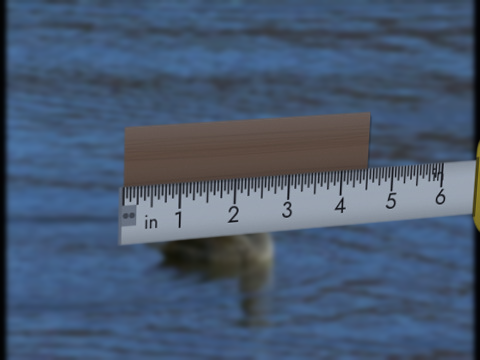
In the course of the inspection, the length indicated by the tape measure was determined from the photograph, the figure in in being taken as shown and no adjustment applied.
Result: 4.5 in
